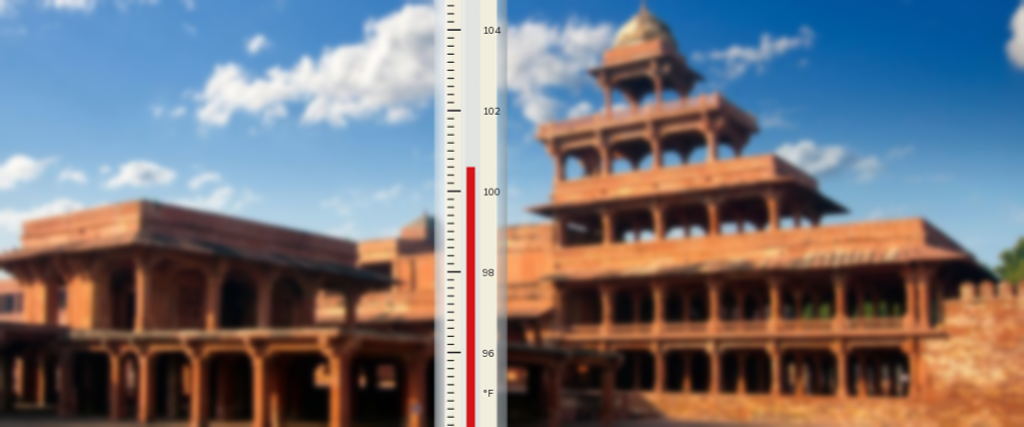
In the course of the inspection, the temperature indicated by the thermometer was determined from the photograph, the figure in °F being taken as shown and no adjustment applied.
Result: 100.6 °F
